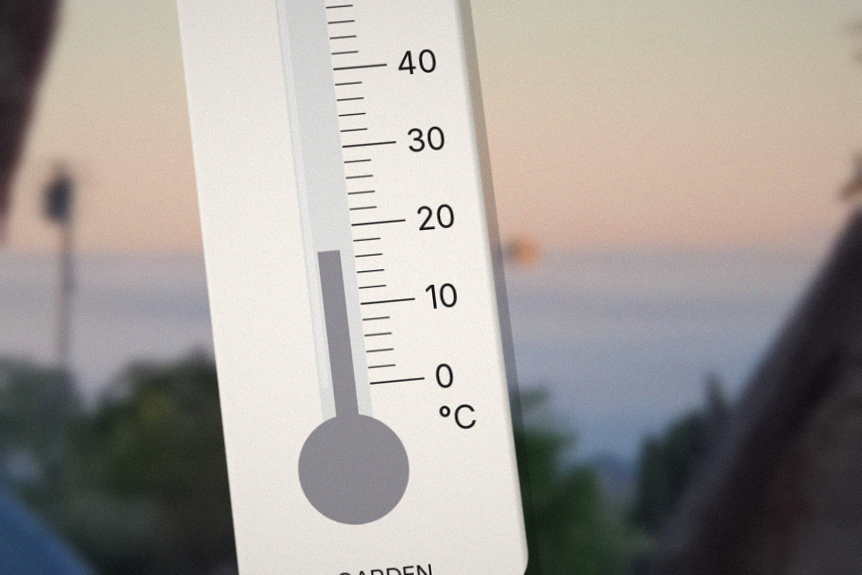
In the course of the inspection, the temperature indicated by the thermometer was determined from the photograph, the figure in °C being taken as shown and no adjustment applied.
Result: 17 °C
